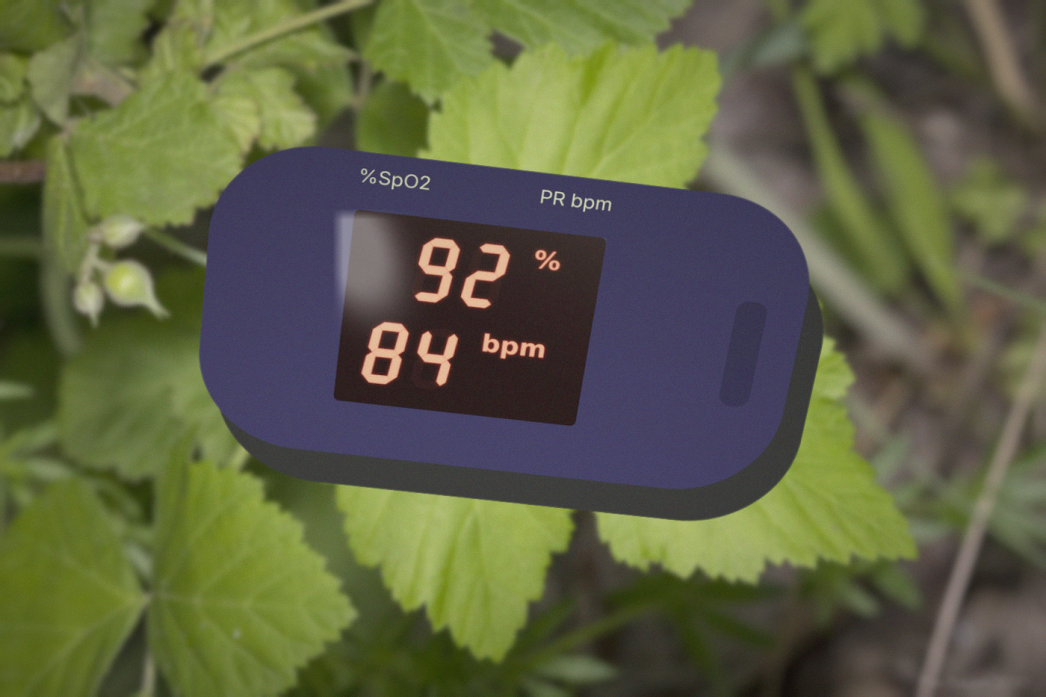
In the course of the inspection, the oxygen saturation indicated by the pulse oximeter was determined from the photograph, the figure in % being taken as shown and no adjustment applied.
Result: 92 %
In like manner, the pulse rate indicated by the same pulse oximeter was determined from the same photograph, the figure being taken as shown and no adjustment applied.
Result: 84 bpm
